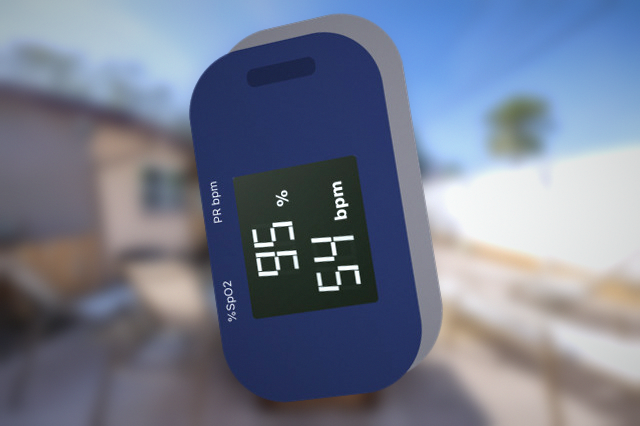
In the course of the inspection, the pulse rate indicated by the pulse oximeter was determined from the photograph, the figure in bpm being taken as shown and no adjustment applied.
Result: 54 bpm
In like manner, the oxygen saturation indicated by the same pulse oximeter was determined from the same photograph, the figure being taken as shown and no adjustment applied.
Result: 95 %
